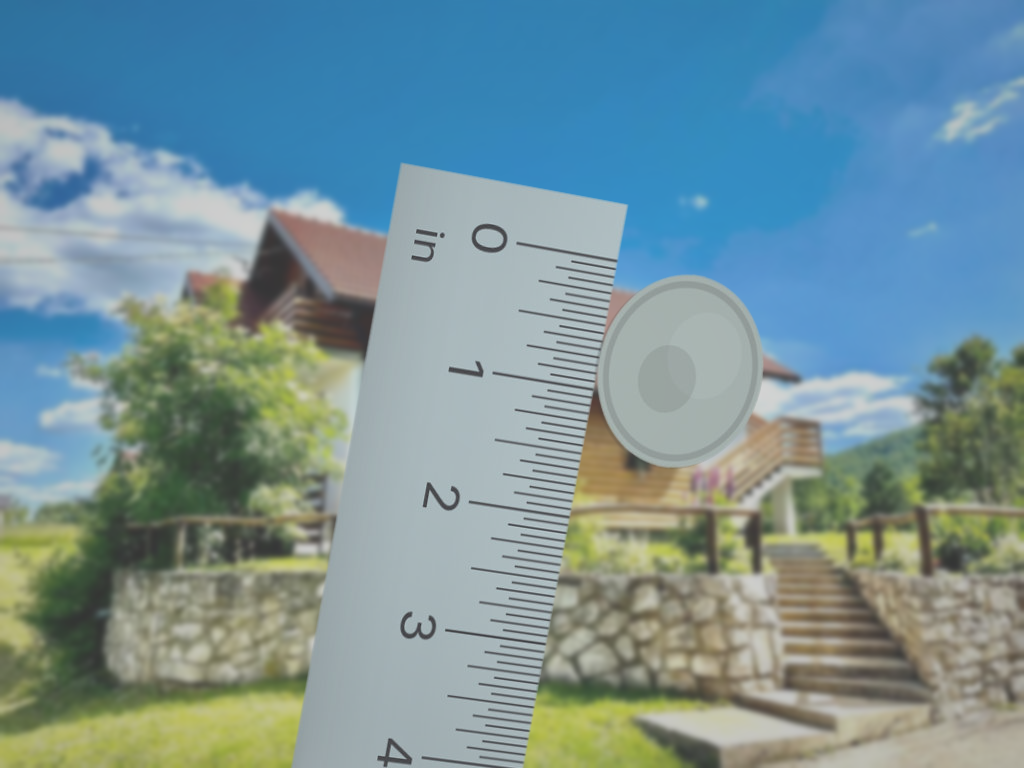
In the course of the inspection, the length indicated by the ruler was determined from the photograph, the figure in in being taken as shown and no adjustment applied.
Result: 1.5 in
